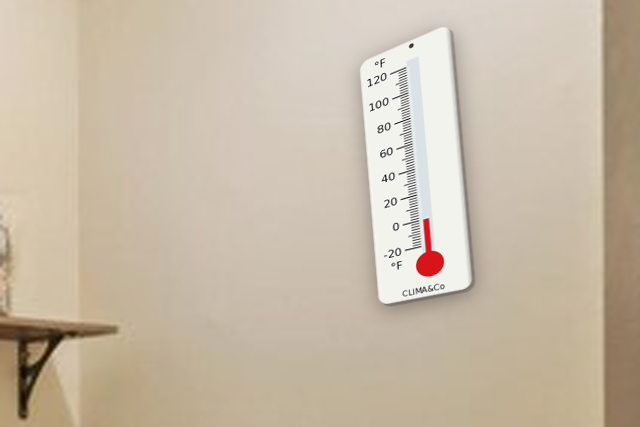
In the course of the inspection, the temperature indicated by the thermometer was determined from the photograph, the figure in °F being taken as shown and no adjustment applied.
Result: 0 °F
